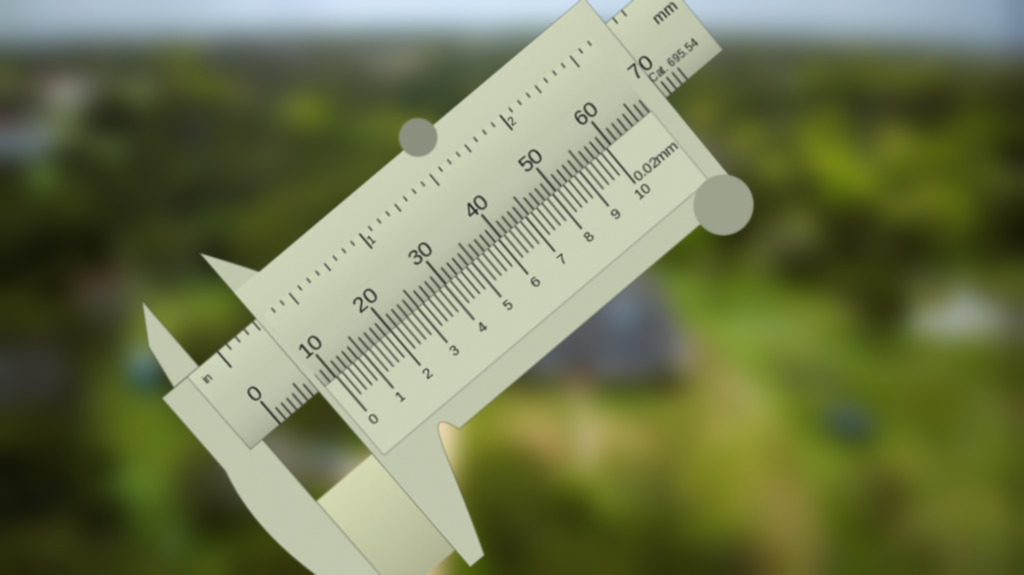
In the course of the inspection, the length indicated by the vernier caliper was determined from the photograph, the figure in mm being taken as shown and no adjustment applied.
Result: 10.2 mm
